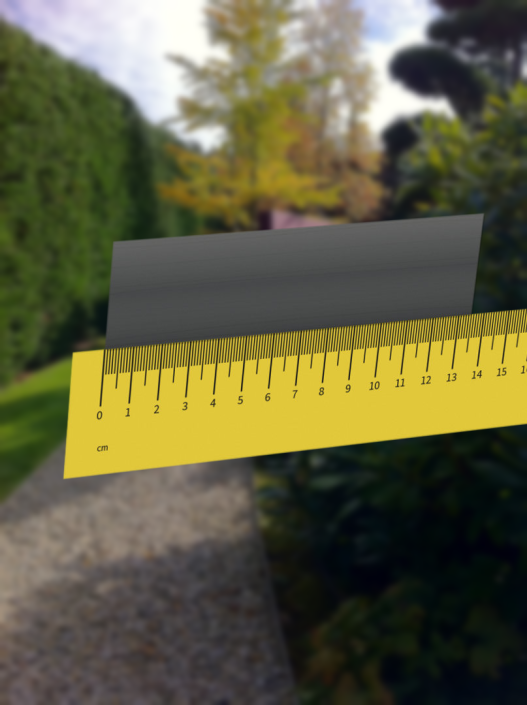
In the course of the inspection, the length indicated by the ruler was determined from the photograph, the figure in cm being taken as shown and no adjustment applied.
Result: 13.5 cm
